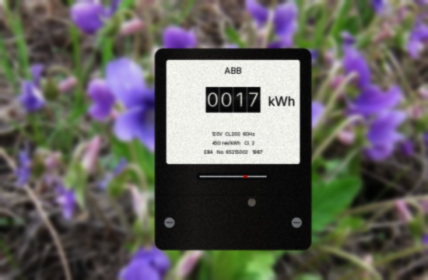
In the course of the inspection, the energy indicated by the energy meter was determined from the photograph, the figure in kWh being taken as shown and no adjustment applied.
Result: 17 kWh
